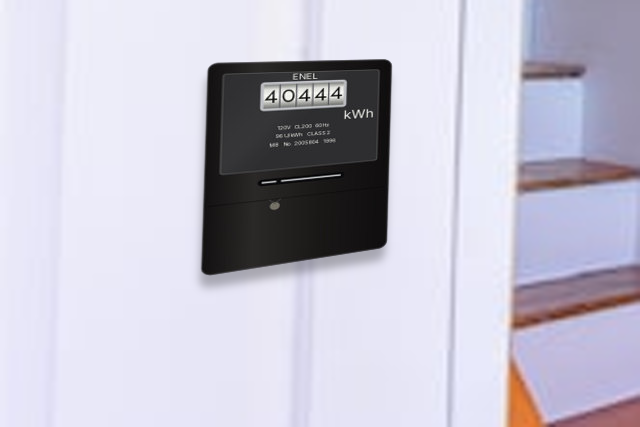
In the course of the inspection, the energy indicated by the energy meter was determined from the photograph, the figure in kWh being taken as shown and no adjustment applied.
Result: 40444 kWh
